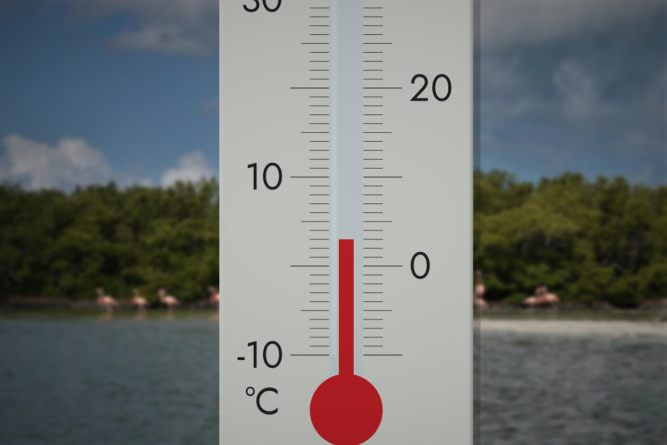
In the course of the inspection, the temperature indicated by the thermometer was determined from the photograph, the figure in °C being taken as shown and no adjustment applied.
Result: 3 °C
